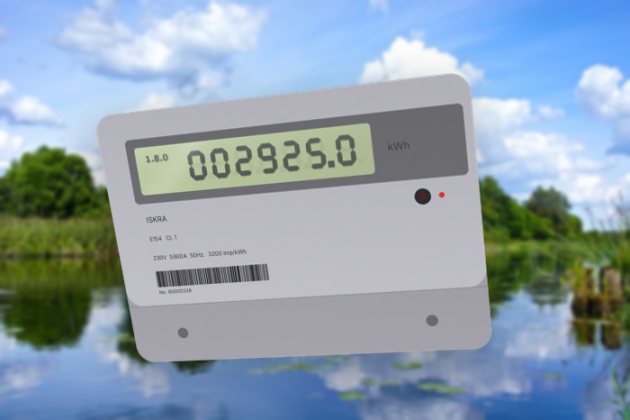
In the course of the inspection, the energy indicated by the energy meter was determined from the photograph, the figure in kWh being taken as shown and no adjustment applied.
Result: 2925.0 kWh
